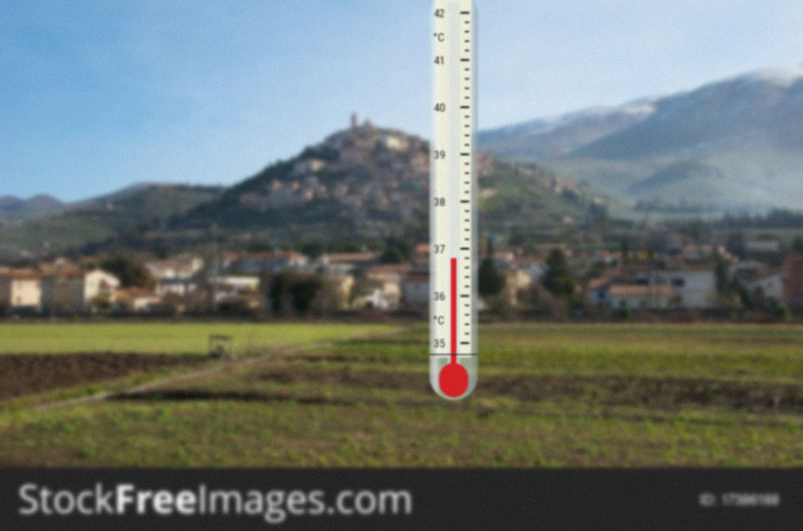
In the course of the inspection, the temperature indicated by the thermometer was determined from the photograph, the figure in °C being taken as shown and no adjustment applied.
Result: 36.8 °C
